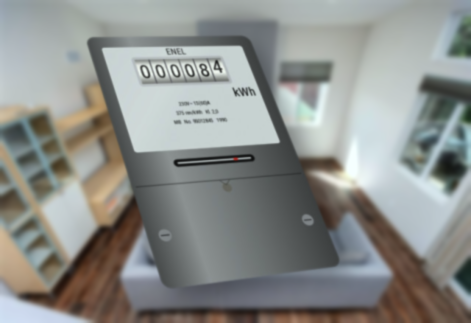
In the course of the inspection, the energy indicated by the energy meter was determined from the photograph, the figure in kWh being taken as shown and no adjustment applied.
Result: 84 kWh
